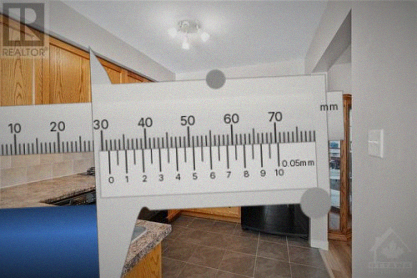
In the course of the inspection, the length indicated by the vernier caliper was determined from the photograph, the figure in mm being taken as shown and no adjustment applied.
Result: 31.5 mm
